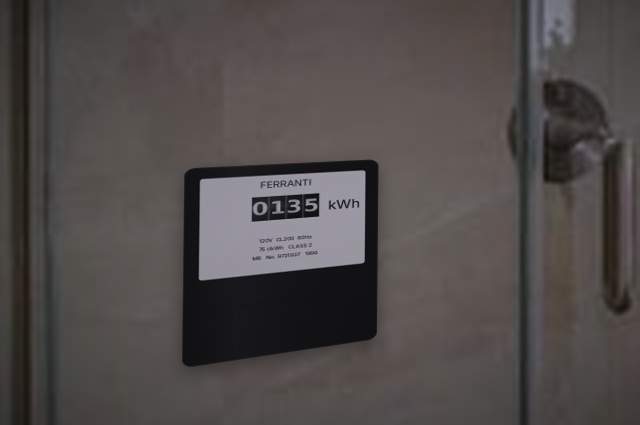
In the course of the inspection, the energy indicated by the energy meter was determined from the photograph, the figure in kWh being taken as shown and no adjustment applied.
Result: 135 kWh
